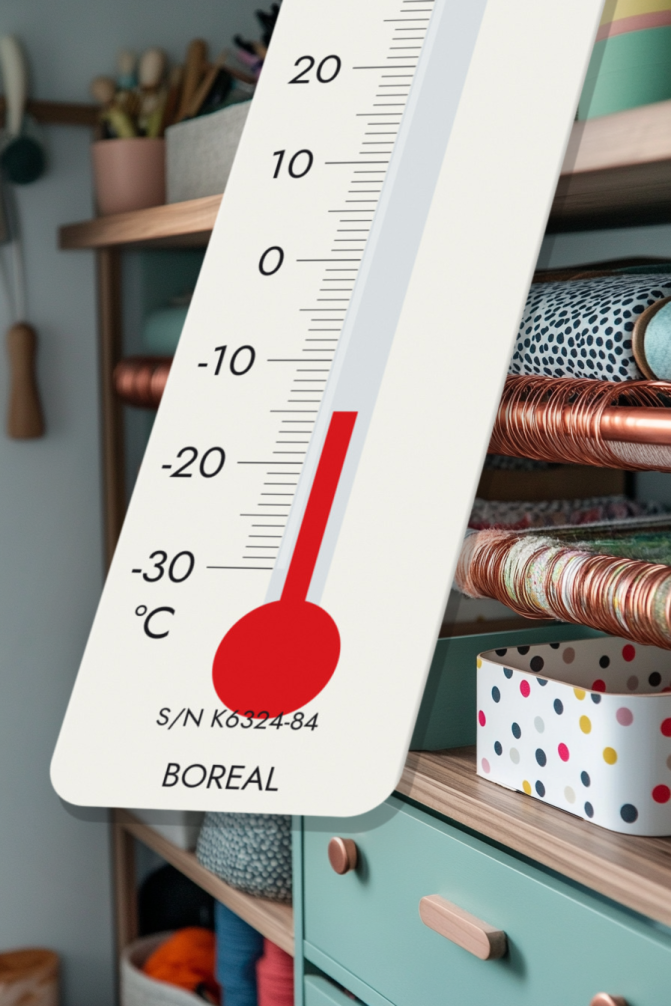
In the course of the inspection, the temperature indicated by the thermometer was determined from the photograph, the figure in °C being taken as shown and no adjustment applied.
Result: -15 °C
